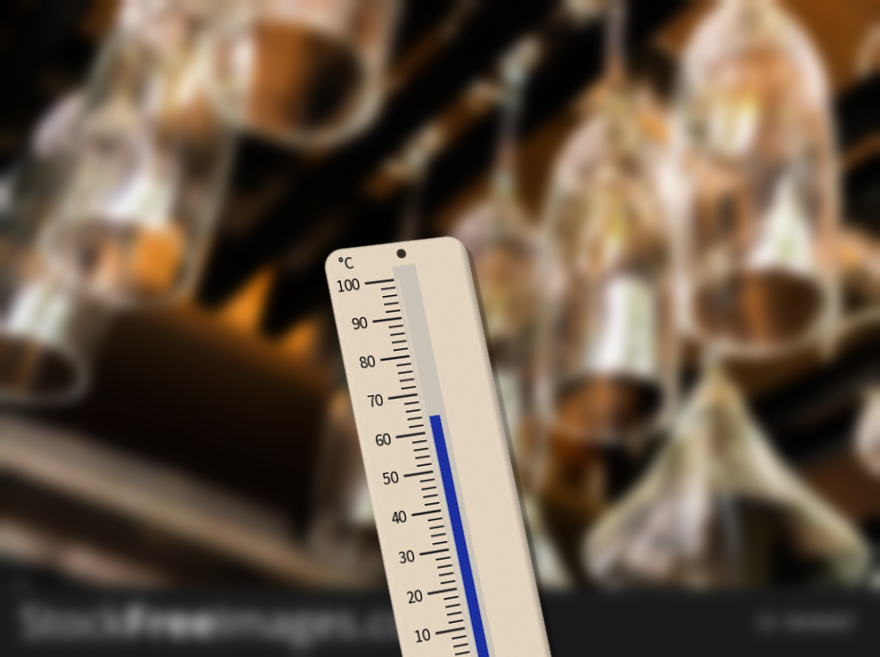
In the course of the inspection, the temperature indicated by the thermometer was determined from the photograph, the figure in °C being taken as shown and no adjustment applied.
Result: 64 °C
